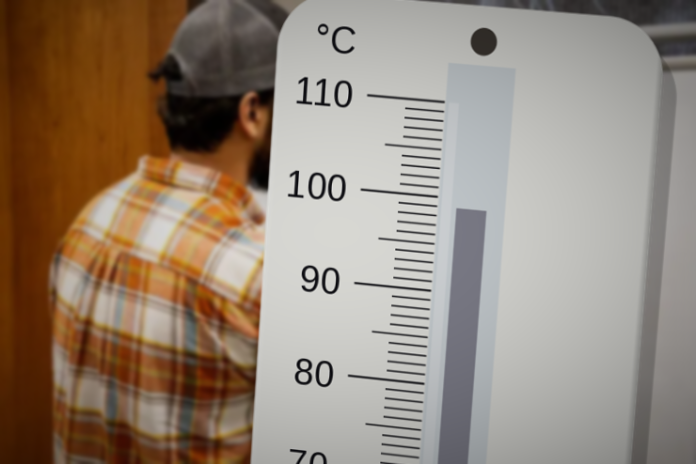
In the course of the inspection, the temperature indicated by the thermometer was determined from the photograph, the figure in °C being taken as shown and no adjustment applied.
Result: 99 °C
